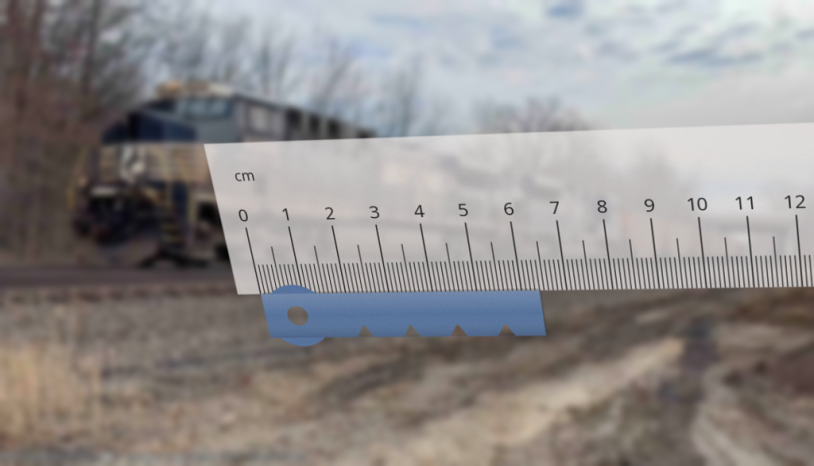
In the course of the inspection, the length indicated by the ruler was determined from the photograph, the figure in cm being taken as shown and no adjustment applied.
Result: 6.4 cm
